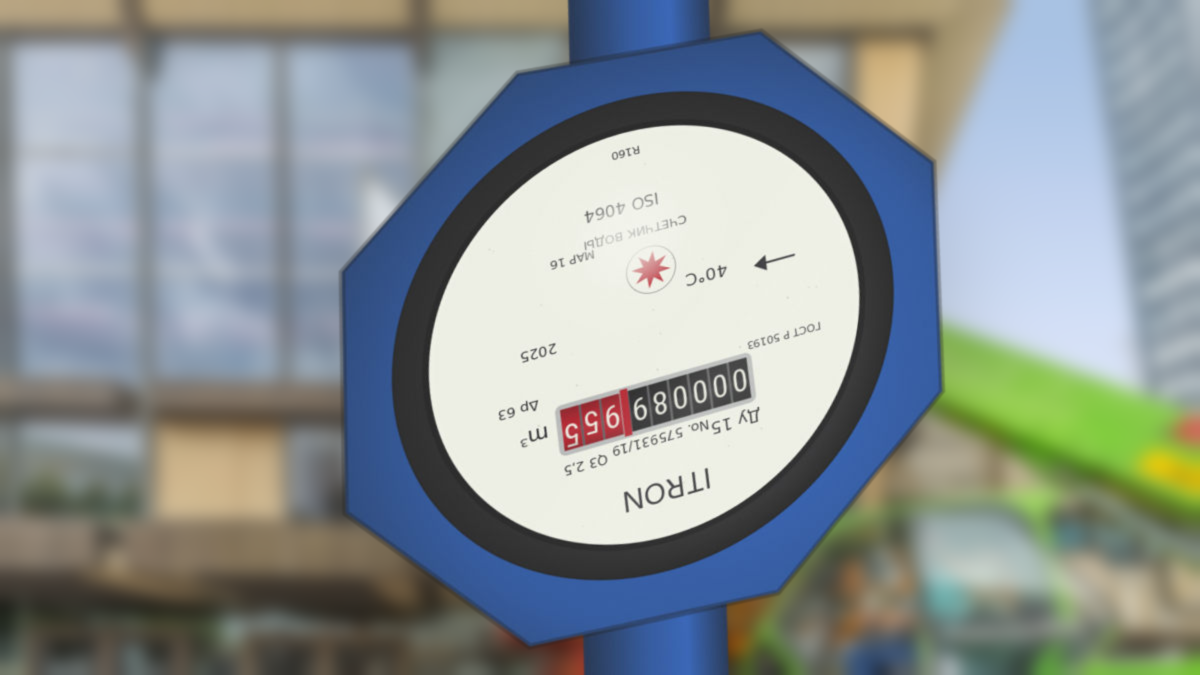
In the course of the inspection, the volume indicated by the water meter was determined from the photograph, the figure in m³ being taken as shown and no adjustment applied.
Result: 89.955 m³
